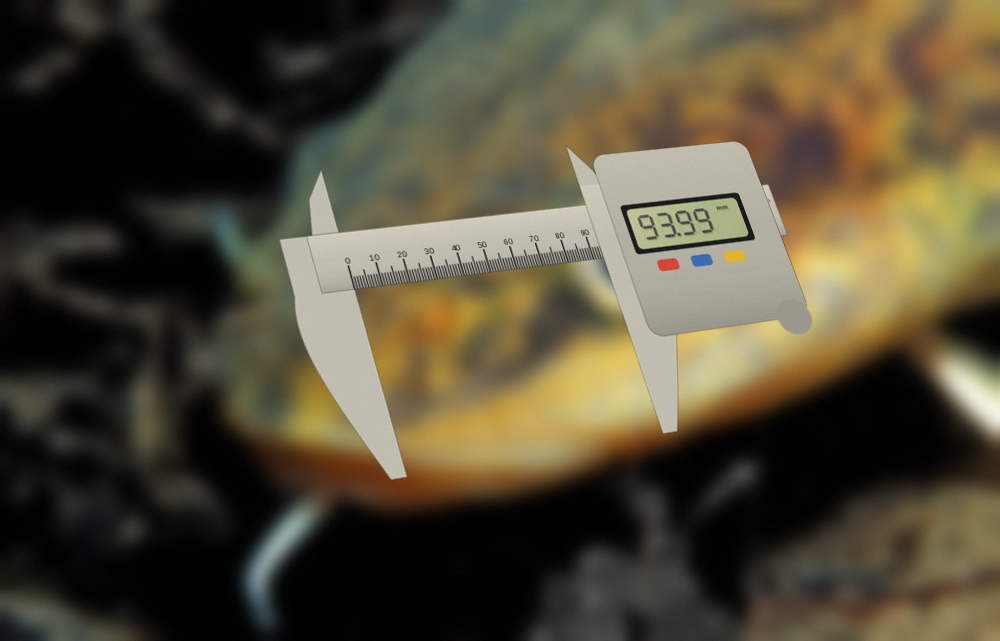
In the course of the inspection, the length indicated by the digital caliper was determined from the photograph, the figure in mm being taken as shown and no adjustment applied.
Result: 93.99 mm
